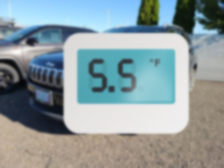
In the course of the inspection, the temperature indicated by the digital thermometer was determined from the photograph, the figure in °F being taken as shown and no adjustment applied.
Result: 5.5 °F
